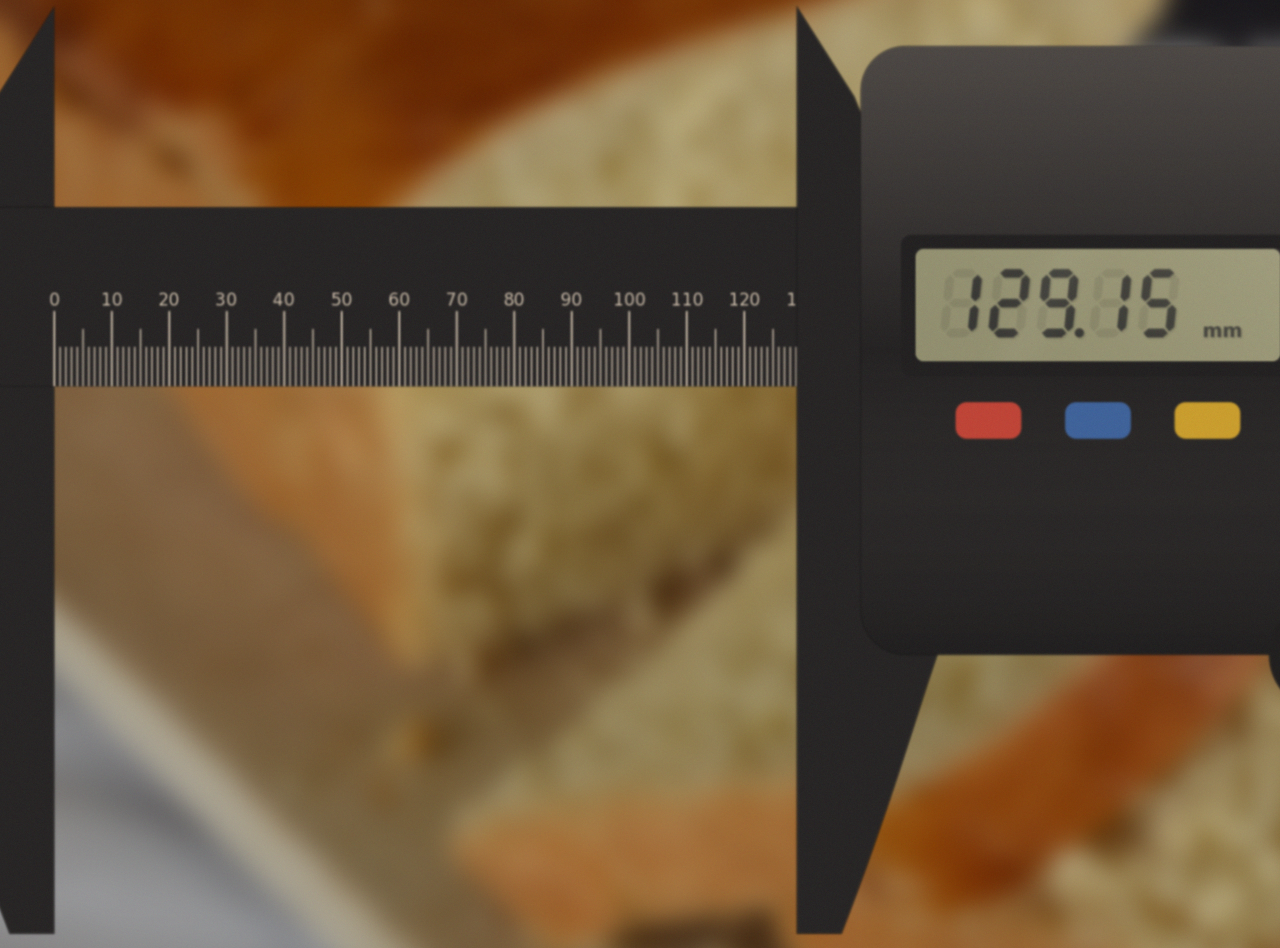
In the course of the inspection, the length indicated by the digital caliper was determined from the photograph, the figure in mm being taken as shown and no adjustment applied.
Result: 129.15 mm
